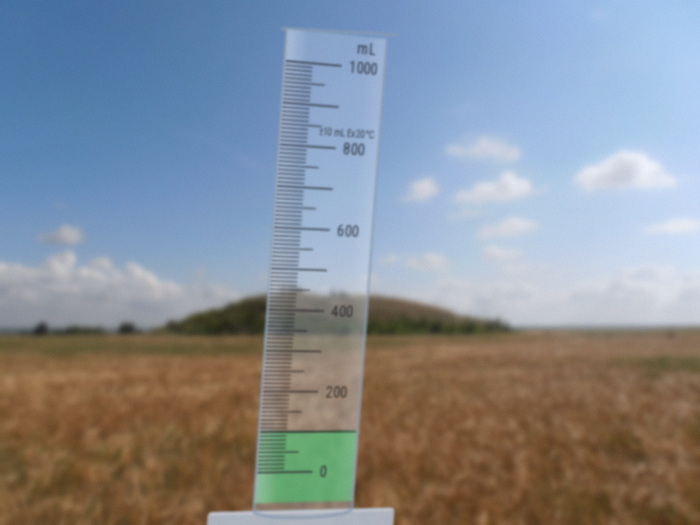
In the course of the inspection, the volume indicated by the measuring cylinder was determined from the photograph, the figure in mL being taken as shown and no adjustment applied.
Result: 100 mL
